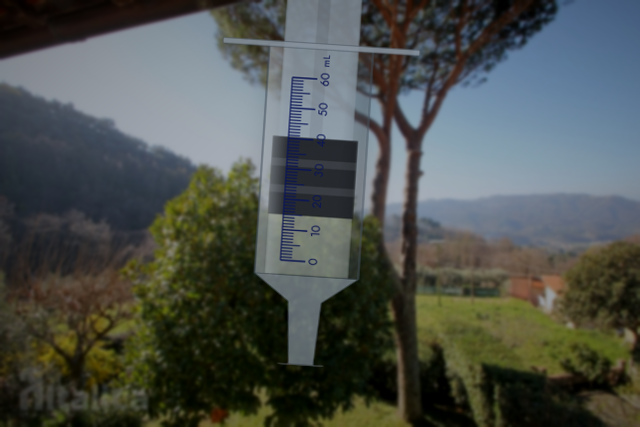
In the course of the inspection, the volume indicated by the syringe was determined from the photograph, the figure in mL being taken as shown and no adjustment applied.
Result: 15 mL
